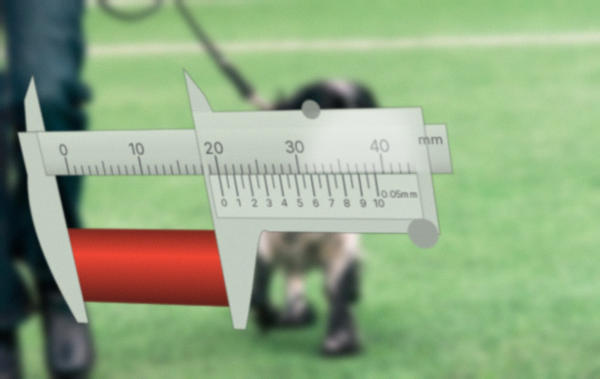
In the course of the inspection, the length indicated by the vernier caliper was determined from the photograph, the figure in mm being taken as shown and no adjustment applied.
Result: 20.0 mm
